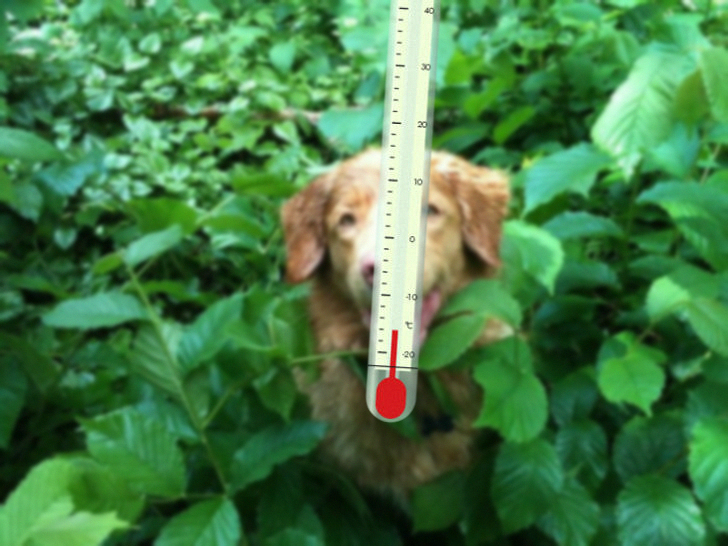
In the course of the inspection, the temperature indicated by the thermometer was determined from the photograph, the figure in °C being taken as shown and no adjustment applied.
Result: -16 °C
